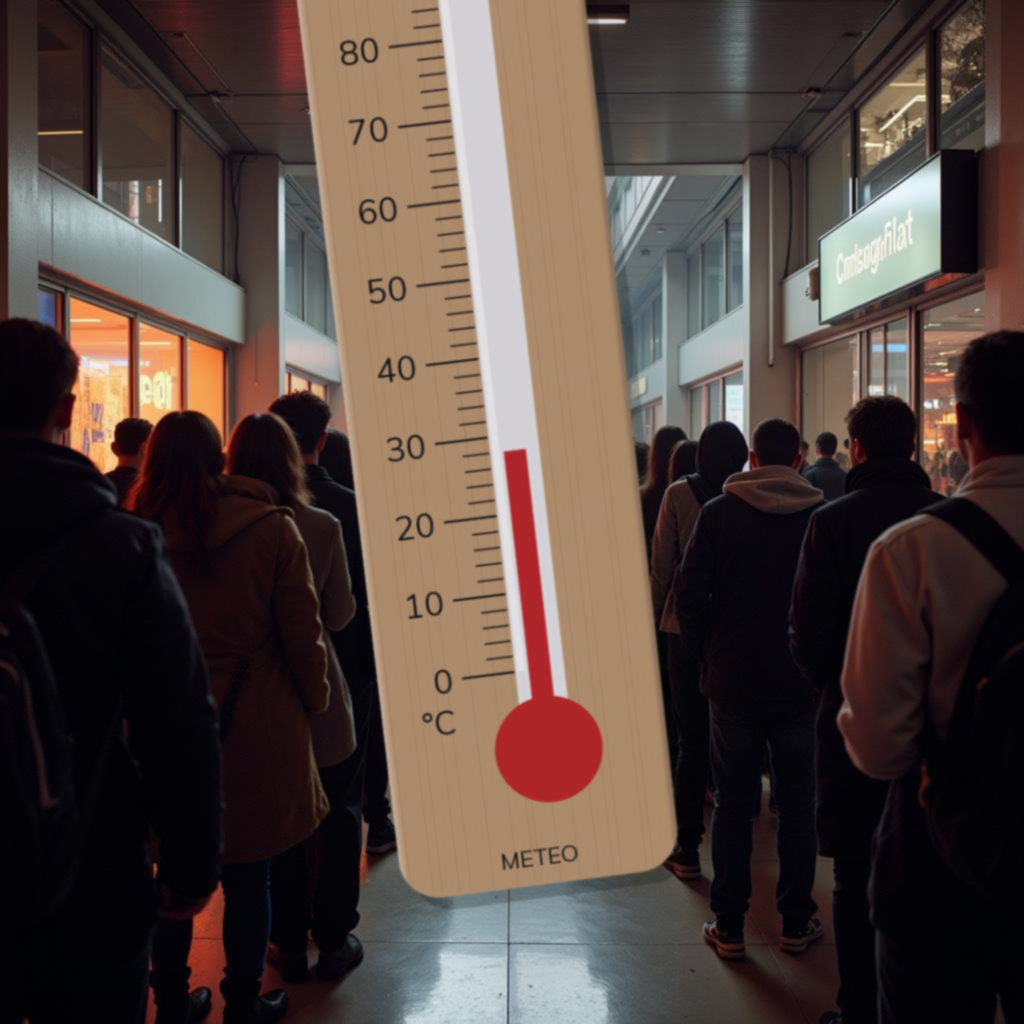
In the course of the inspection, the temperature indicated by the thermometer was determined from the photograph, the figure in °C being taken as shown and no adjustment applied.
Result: 28 °C
